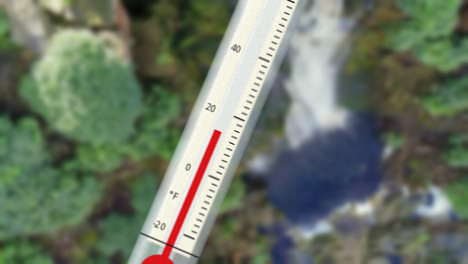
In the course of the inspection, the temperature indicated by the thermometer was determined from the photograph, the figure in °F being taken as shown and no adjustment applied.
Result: 14 °F
